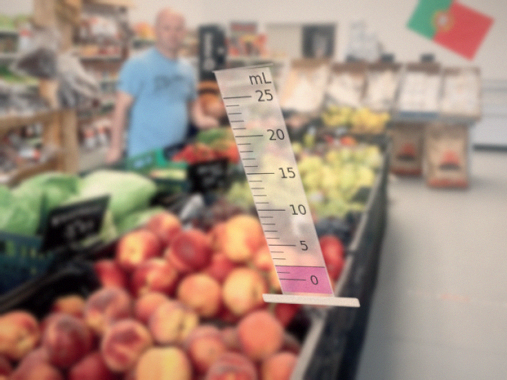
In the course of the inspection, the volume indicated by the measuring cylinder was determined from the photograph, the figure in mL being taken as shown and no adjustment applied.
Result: 2 mL
